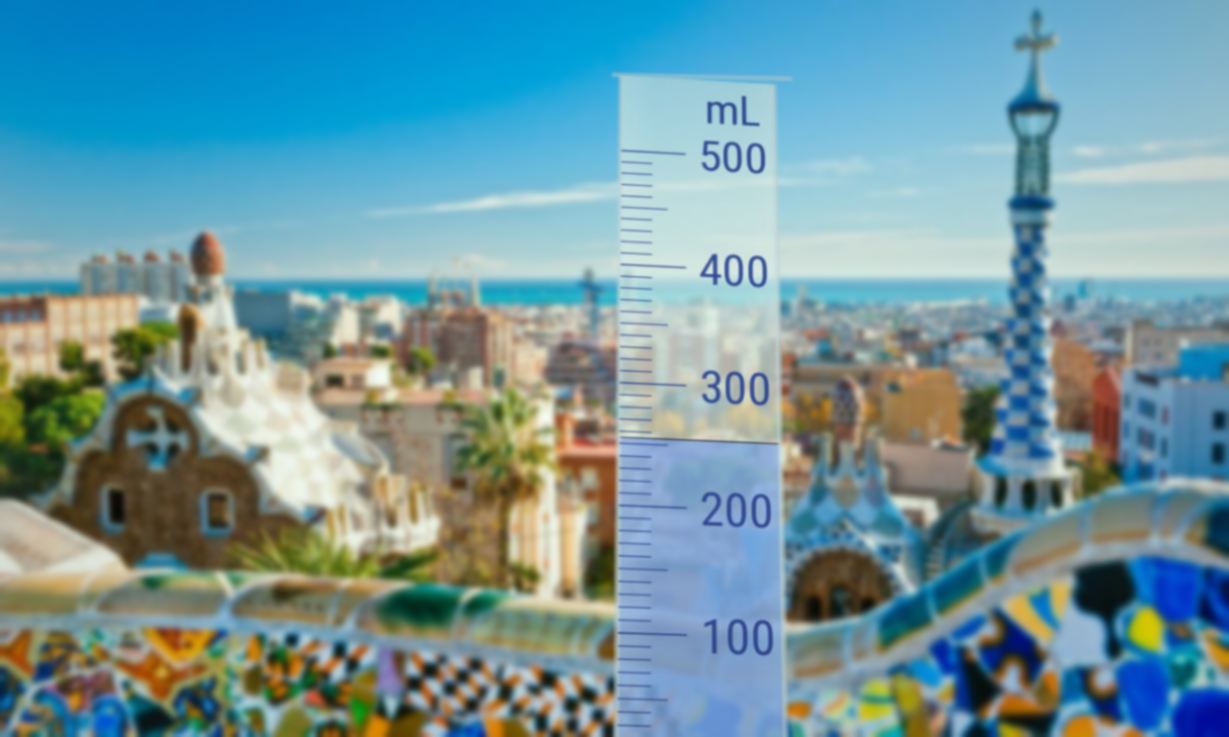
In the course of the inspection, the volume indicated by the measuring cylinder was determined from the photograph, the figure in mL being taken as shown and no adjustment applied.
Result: 255 mL
